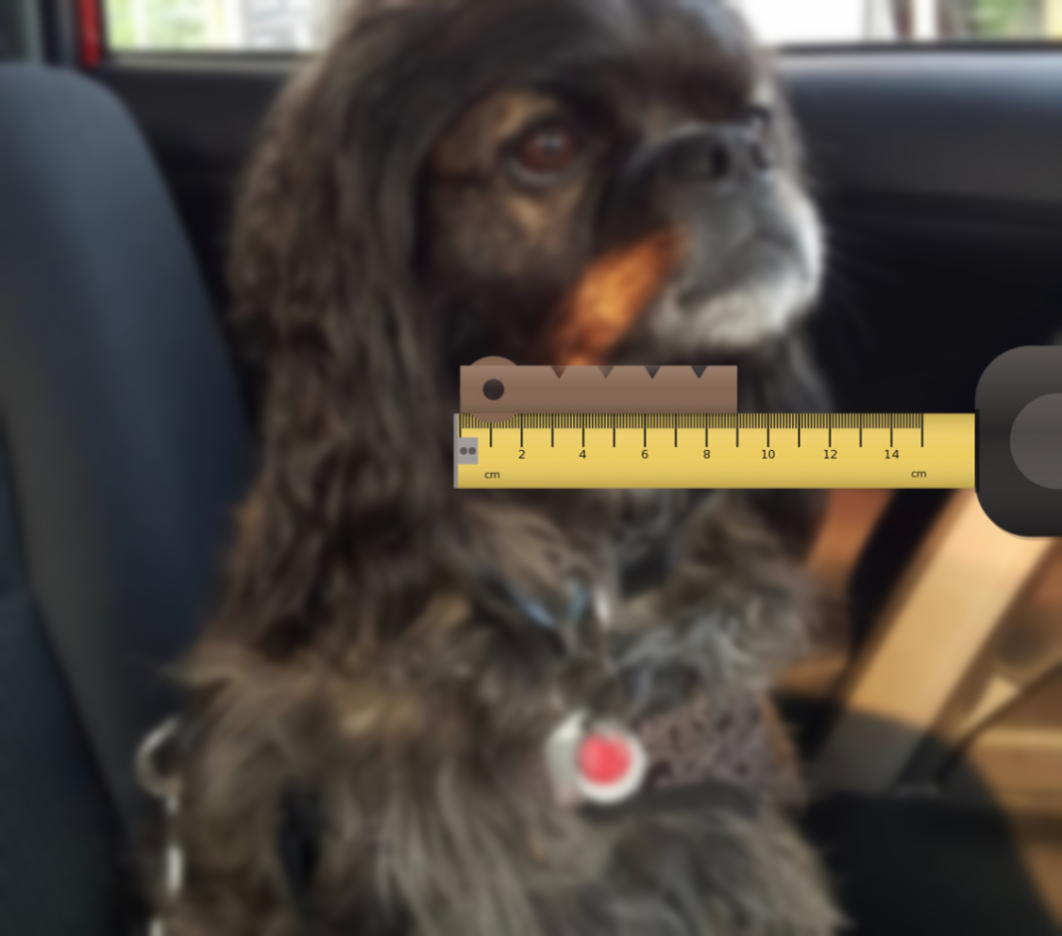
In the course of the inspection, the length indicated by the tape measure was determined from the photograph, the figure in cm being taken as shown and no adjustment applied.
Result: 9 cm
